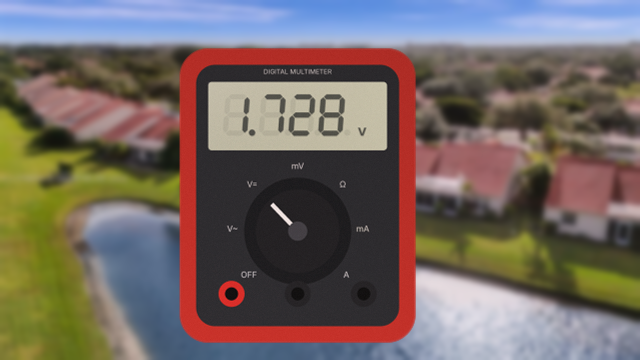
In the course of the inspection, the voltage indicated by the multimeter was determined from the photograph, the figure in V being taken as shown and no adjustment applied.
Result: 1.728 V
